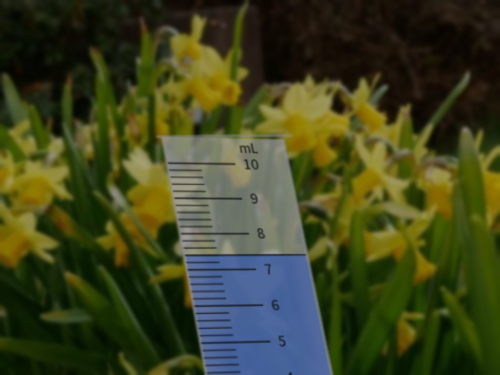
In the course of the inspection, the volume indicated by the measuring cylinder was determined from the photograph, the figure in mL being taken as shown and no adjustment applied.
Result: 7.4 mL
